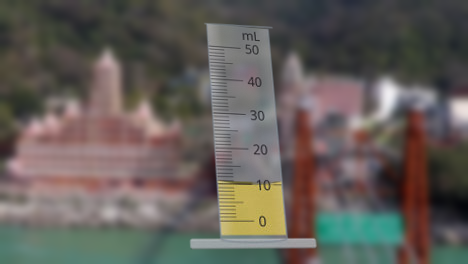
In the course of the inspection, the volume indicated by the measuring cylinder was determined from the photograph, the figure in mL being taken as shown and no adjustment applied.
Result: 10 mL
